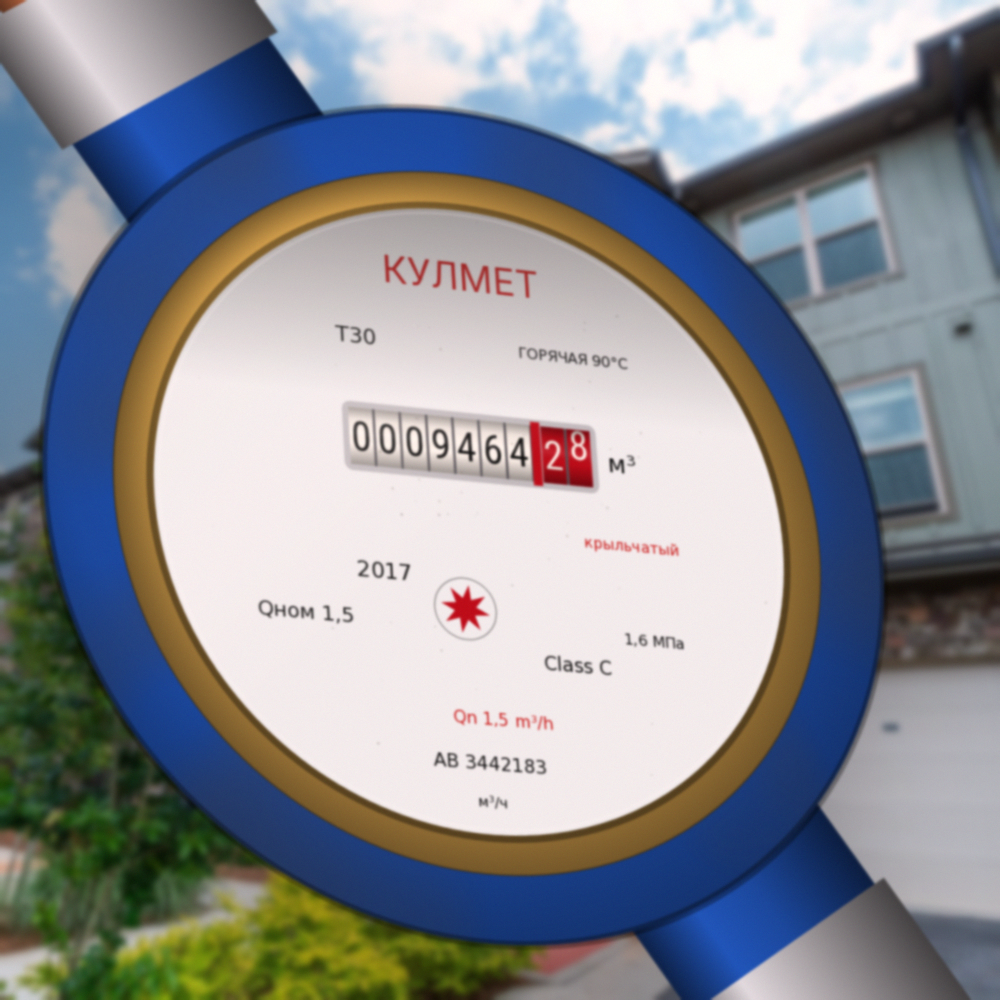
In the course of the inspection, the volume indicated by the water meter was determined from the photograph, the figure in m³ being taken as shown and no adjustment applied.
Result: 9464.28 m³
